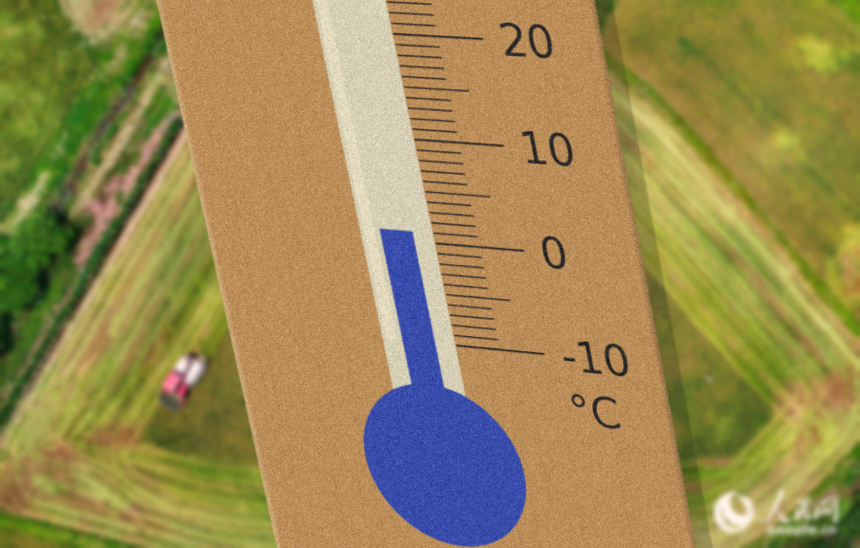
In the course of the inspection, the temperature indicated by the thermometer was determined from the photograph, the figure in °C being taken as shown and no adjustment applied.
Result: 1 °C
